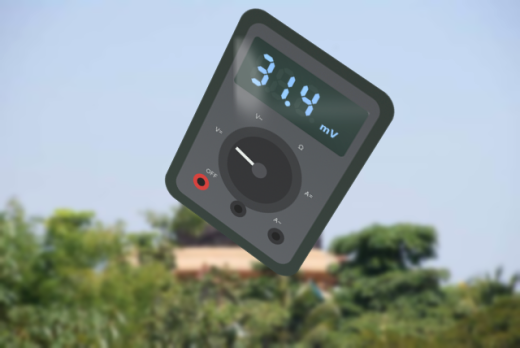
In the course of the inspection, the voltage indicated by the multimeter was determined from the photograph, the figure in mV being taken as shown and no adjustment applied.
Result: 31.4 mV
